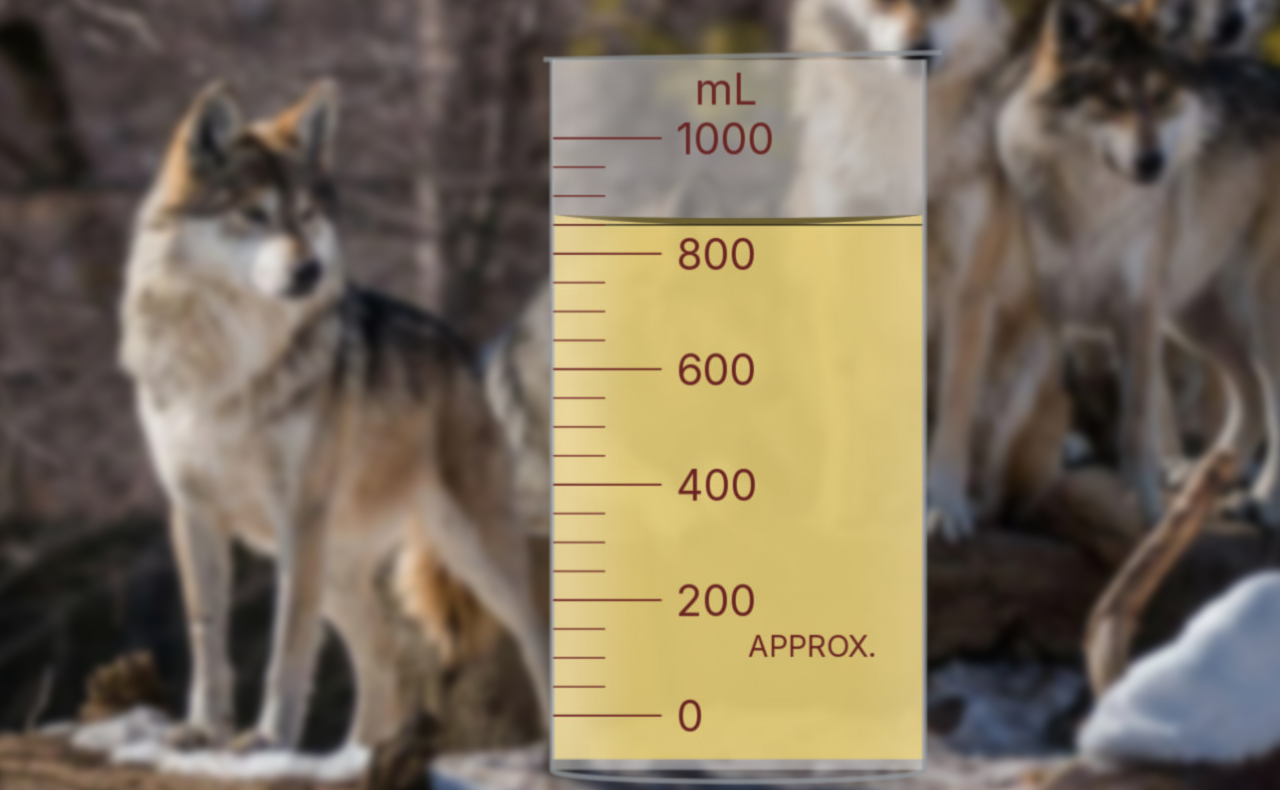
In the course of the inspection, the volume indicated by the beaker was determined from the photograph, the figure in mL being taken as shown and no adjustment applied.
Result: 850 mL
